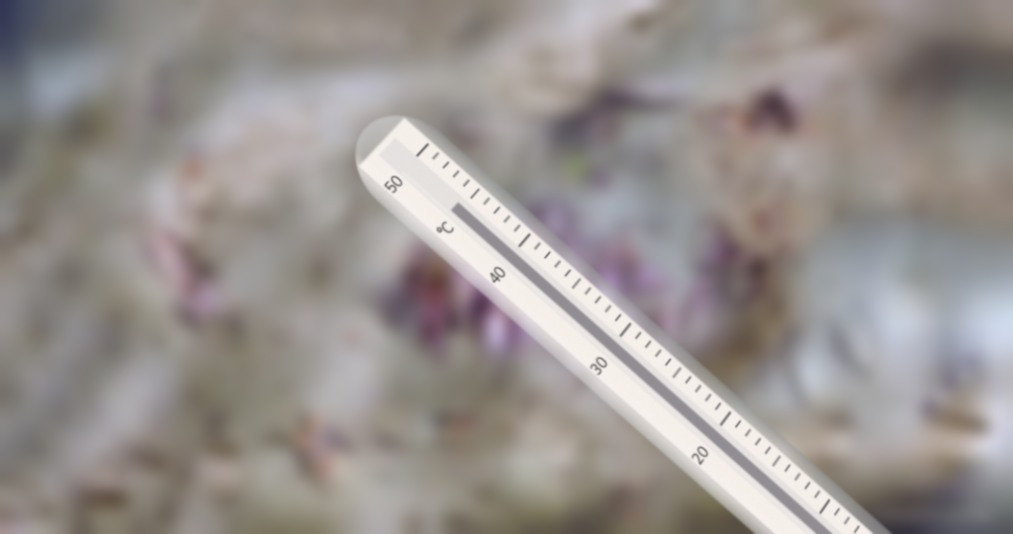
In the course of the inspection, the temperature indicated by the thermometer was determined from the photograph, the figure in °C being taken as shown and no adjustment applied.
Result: 45.5 °C
